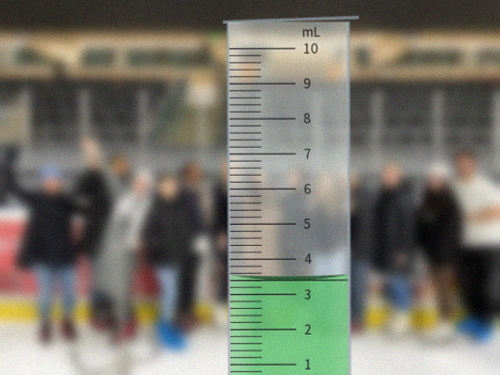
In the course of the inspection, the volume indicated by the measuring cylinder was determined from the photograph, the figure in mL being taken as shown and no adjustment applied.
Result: 3.4 mL
